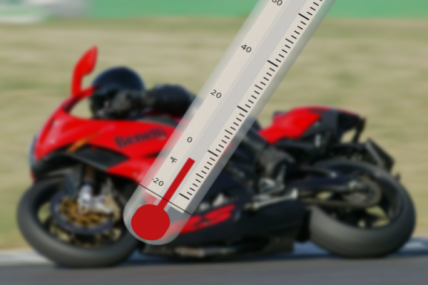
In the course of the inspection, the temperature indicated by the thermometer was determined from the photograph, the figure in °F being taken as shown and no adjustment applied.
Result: -6 °F
